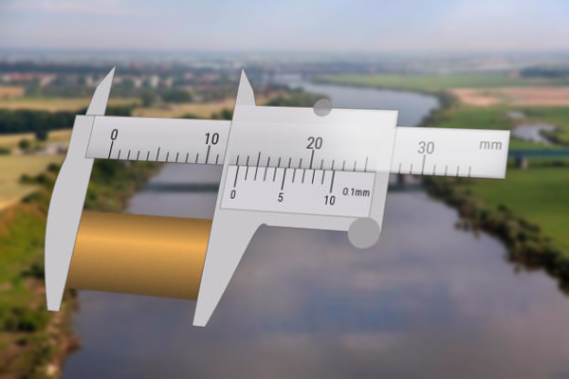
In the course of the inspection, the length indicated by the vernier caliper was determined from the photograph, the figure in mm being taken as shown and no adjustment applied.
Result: 13.2 mm
